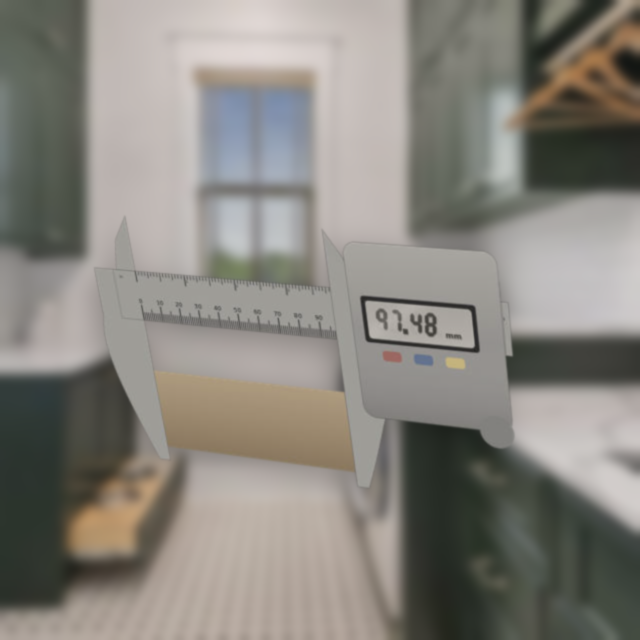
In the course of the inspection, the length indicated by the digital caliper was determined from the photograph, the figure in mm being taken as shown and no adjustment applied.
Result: 97.48 mm
